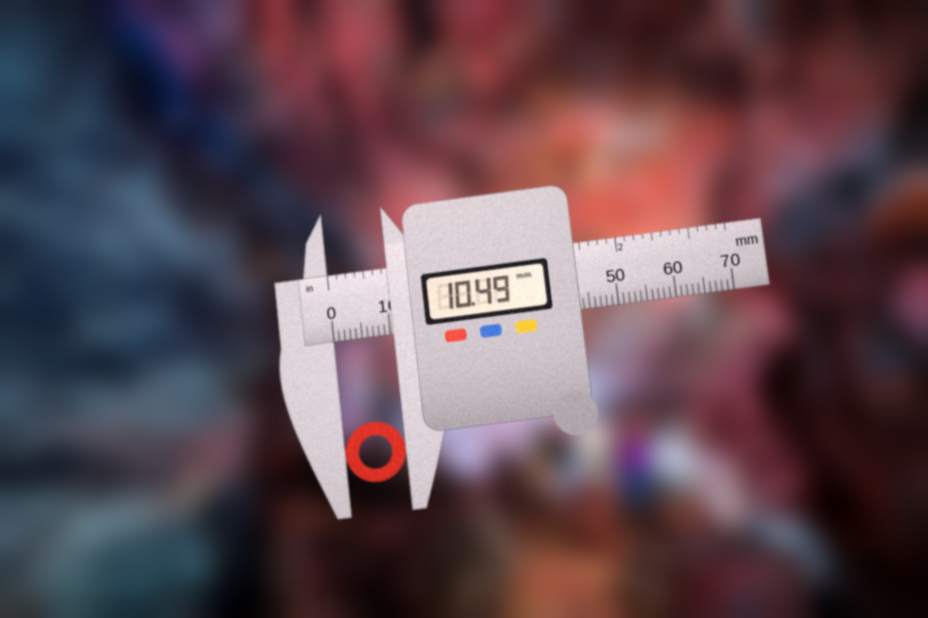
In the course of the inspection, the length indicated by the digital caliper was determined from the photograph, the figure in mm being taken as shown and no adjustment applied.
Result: 10.49 mm
